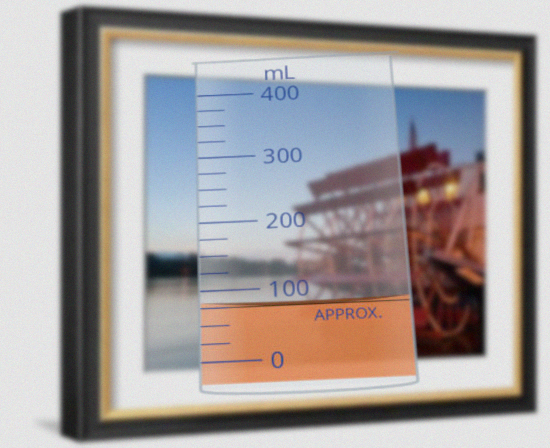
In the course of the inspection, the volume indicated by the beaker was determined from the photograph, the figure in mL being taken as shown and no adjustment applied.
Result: 75 mL
